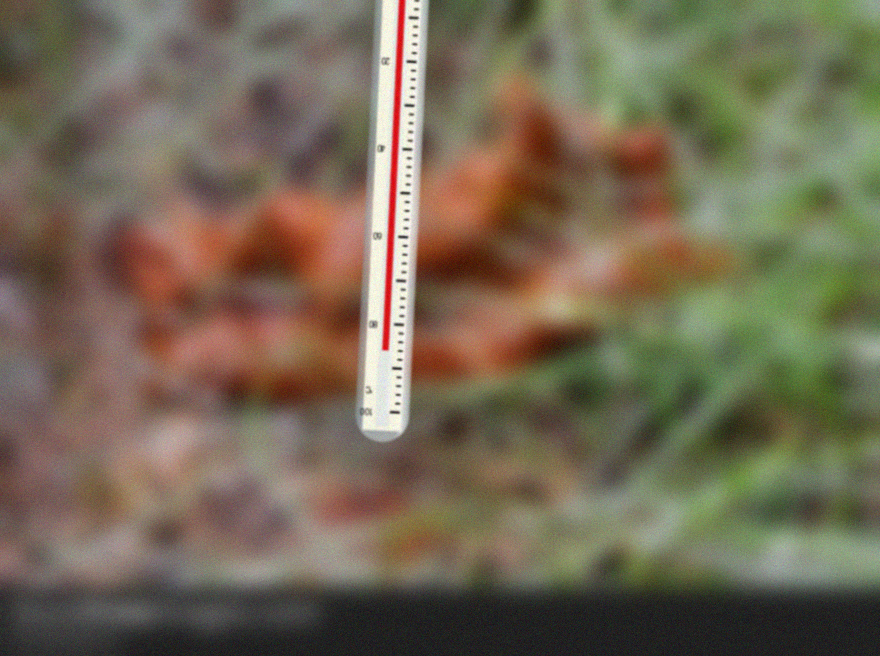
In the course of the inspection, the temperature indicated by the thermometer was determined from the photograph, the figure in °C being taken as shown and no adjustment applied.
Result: 86 °C
